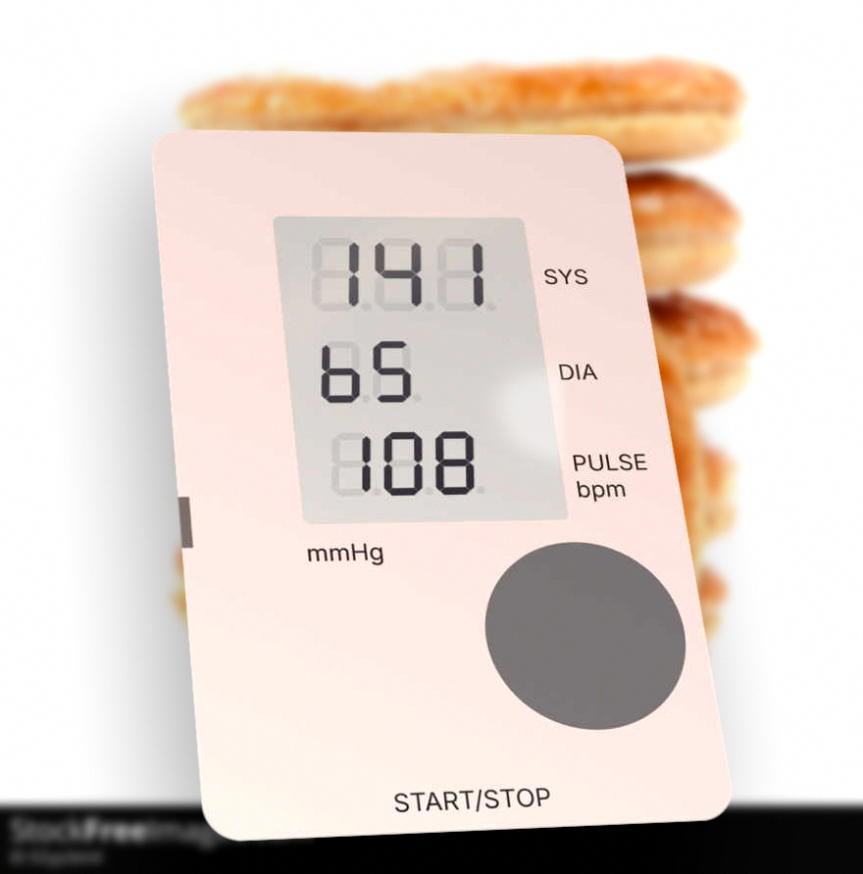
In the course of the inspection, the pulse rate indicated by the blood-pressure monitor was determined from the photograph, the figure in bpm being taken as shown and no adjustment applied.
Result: 108 bpm
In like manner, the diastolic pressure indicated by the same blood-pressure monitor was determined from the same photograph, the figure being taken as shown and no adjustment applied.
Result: 65 mmHg
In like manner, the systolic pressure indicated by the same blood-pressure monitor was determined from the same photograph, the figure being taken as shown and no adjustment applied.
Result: 141 mmHg
